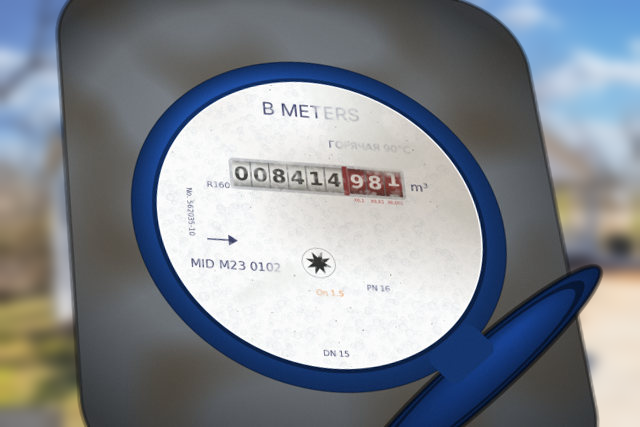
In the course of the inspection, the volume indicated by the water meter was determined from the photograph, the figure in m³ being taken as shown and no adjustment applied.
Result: 8414.981 m³
